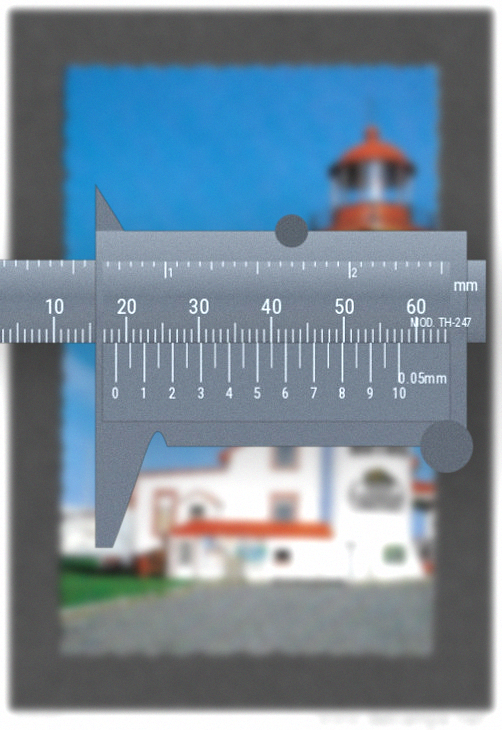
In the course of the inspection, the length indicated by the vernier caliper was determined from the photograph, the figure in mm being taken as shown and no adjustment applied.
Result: 18.6 mm
